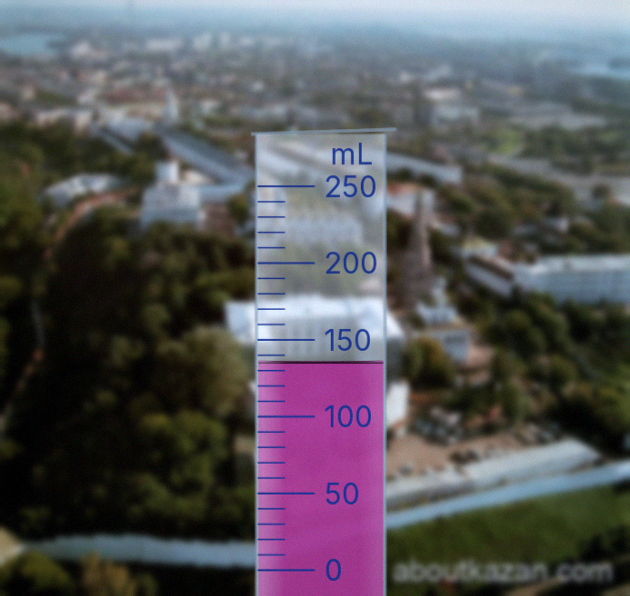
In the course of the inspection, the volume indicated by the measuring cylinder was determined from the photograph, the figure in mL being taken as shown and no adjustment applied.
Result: 135 mL
